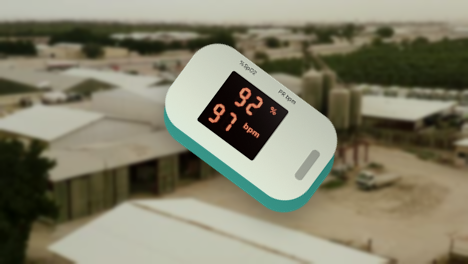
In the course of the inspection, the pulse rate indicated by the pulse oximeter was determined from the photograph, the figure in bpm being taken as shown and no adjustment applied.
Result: 97 bpm
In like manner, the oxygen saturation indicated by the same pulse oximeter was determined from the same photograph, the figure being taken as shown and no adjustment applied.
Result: 92 %
